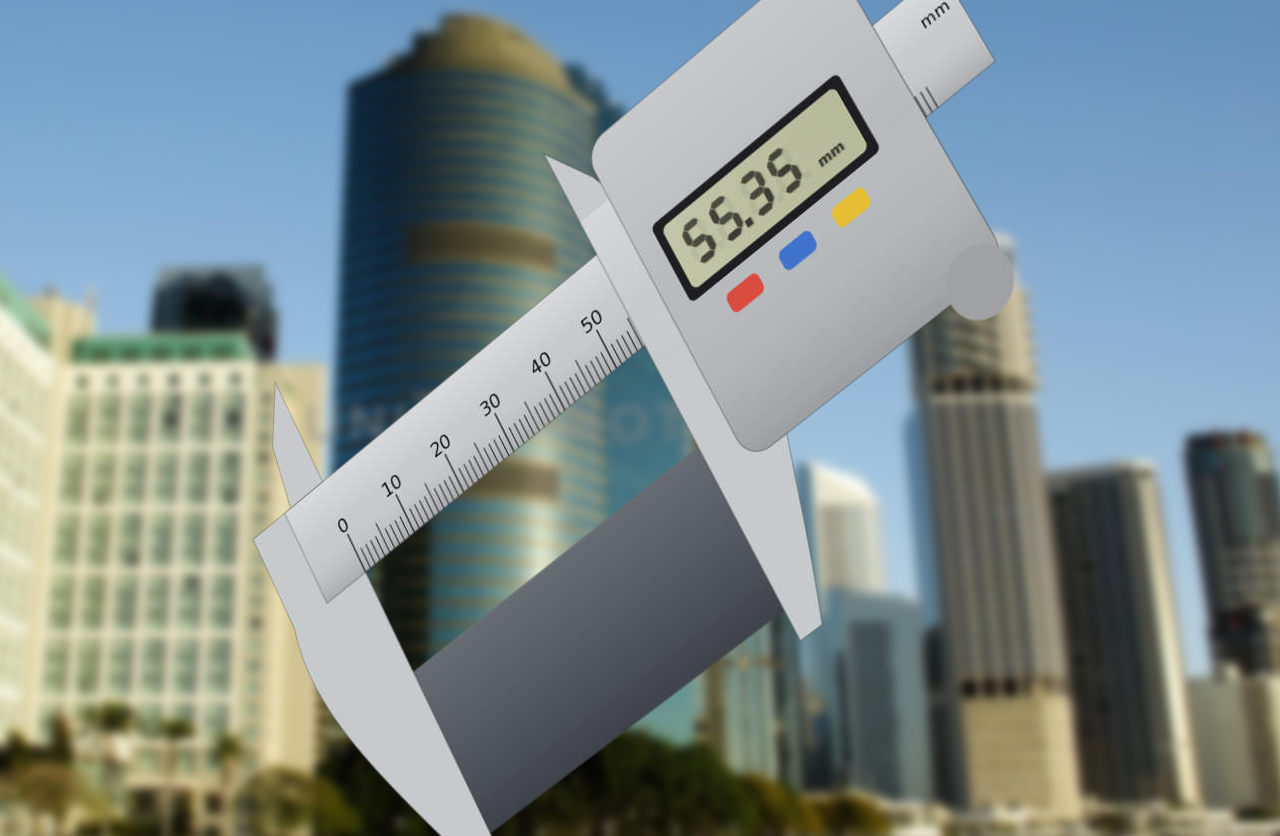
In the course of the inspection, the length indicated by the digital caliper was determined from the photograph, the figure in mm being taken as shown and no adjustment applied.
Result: 55.35 mm
